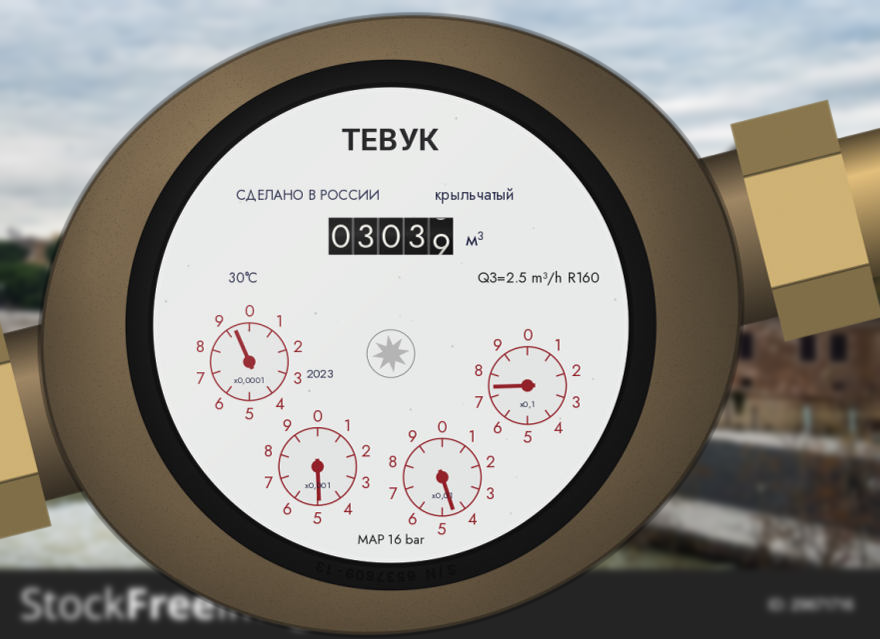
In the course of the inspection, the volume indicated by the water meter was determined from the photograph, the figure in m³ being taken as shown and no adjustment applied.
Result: 3038.7449 m³
